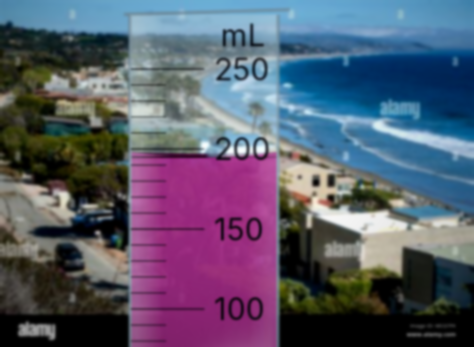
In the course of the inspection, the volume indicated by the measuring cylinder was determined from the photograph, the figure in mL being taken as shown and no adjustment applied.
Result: 195 mL
